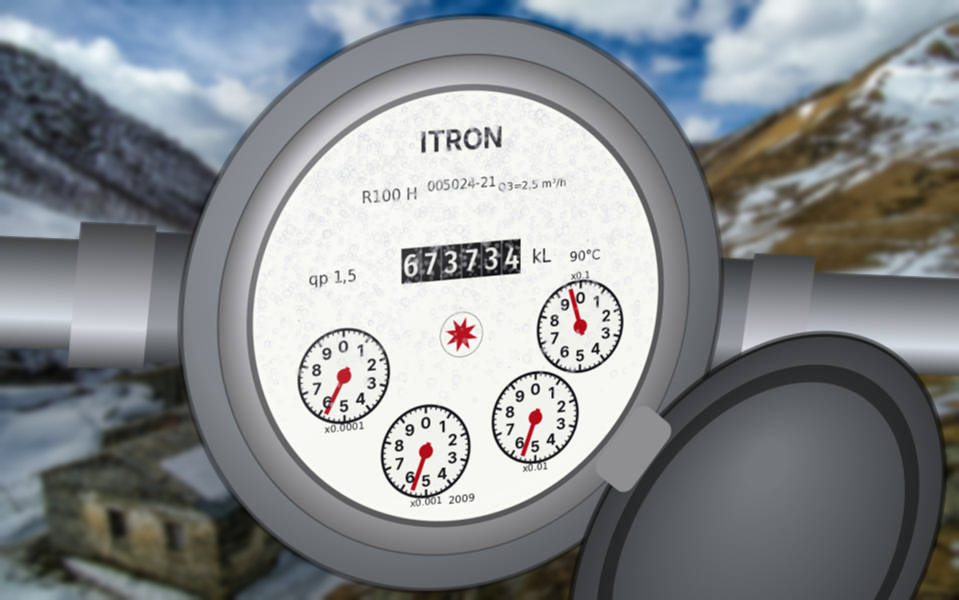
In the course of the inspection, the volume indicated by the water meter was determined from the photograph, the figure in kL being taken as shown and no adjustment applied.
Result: 673733.9555 kL
